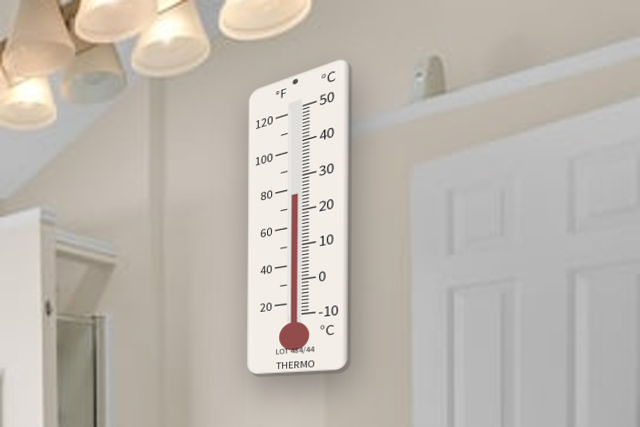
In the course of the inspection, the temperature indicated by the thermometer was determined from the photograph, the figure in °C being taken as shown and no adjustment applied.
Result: 25 °C
